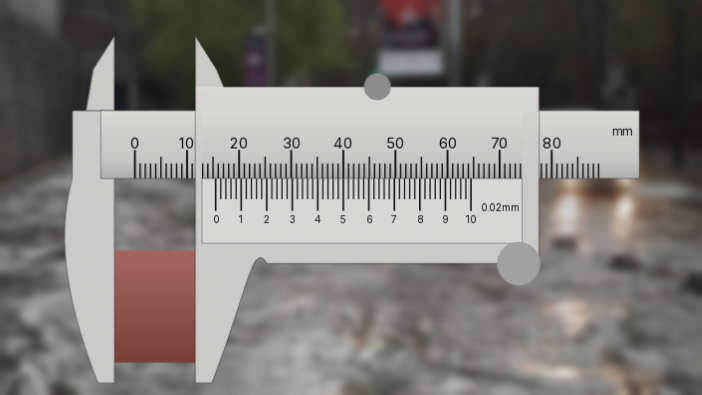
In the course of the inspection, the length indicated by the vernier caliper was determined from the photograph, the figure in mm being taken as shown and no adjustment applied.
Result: 15.5 mm
